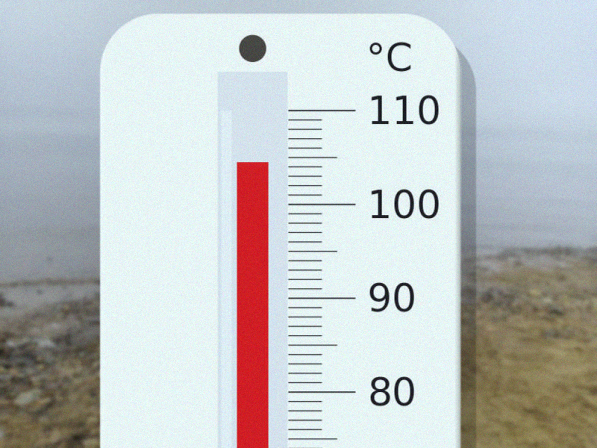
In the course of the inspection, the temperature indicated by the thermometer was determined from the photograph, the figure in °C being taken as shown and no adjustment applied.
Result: 104.5 °C
